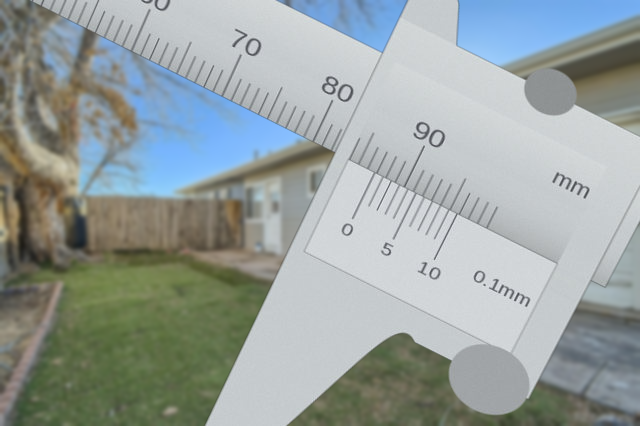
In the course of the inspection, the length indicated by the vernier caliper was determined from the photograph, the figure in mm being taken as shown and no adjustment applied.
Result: 86.8 mm
